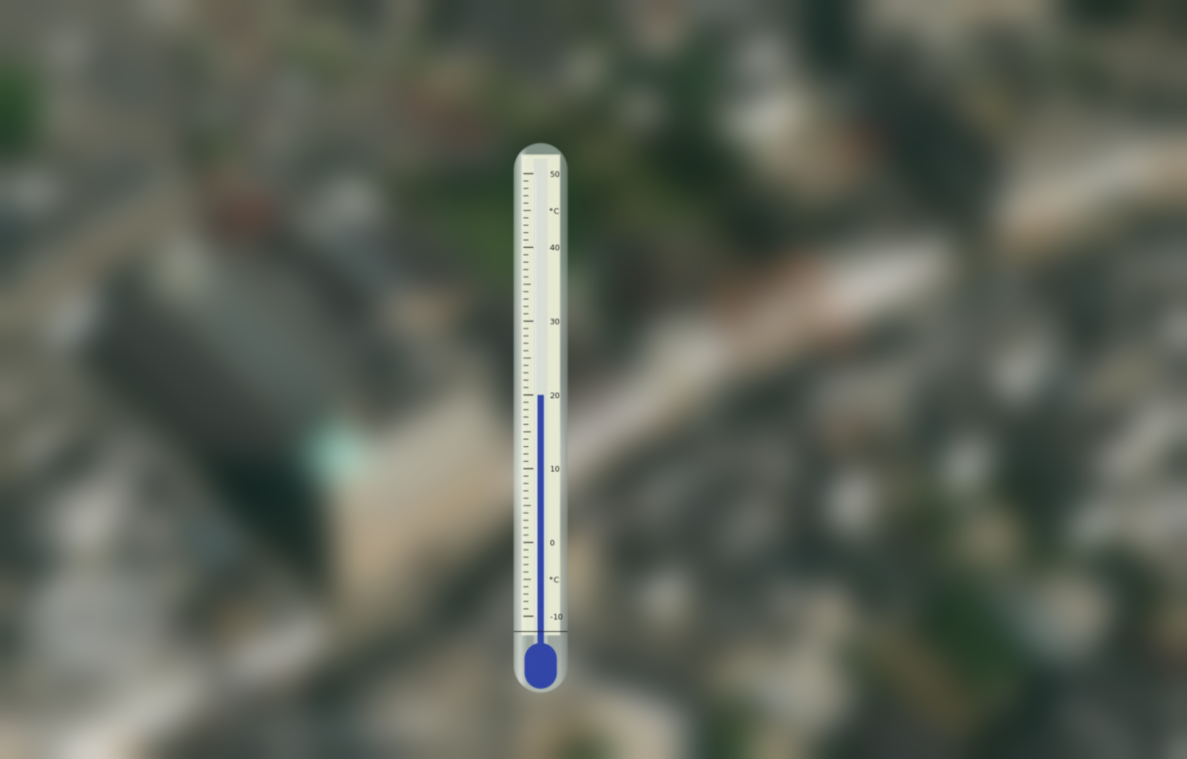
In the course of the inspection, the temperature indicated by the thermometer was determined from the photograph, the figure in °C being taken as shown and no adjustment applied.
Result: 20 °C
